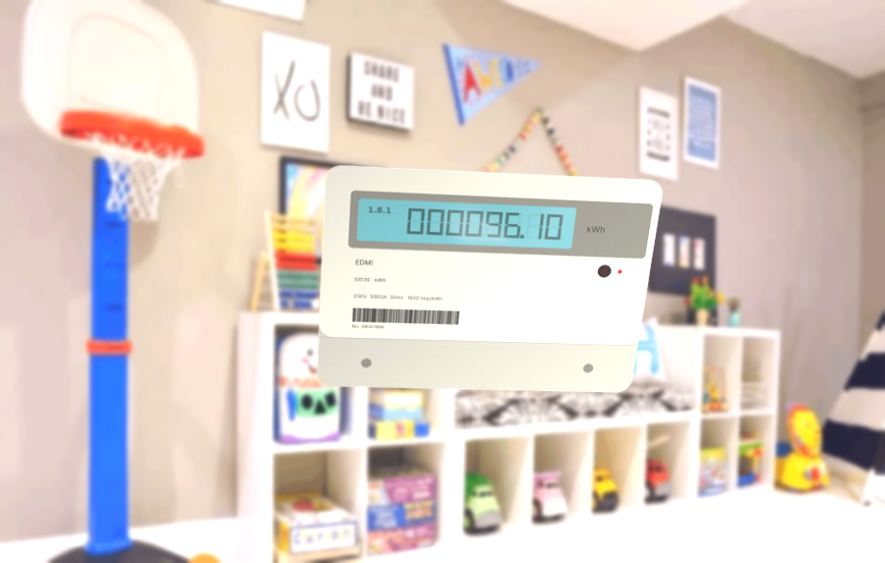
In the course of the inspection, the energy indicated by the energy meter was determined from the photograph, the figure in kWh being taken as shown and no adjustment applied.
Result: 96.10 kWh
